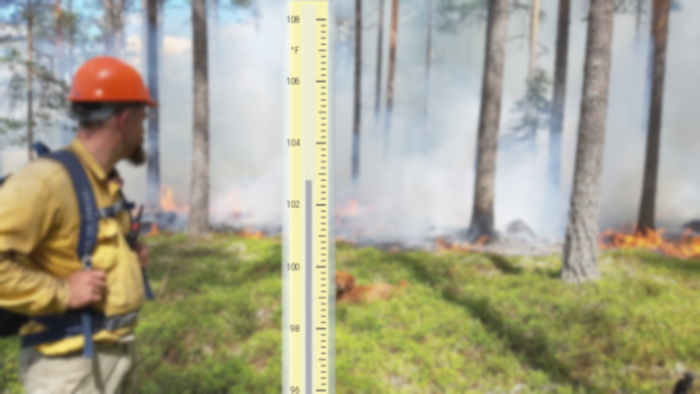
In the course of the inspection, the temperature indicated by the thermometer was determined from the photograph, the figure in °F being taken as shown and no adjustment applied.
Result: 102.8 °F
